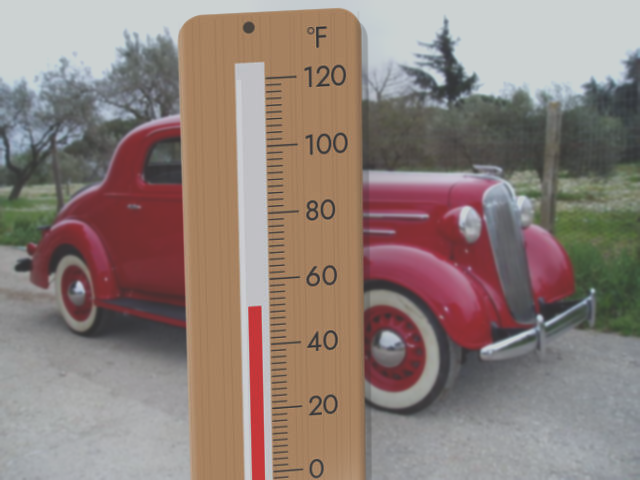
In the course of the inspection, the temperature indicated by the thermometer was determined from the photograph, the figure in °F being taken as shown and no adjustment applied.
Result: 52 °F
